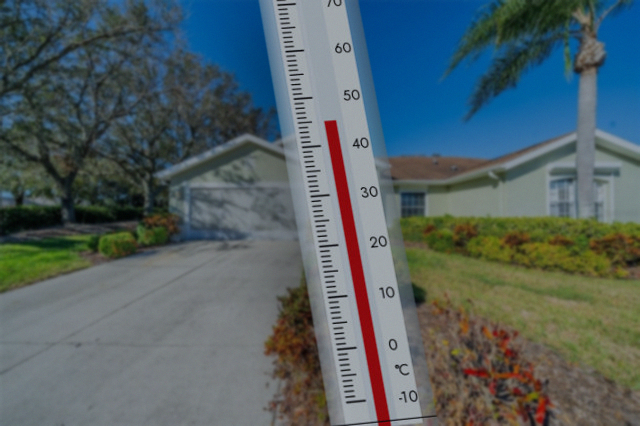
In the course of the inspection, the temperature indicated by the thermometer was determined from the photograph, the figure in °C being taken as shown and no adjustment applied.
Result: 45 °C
